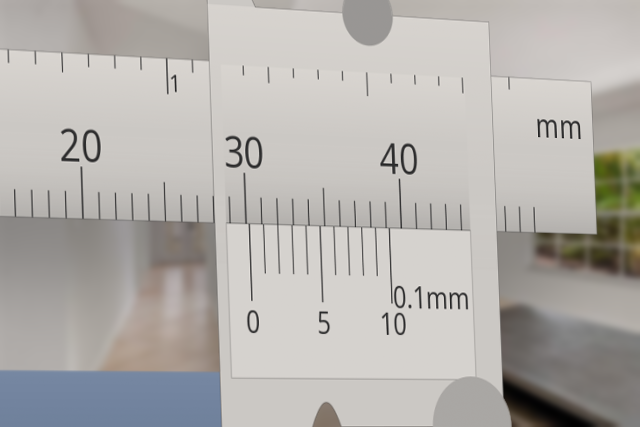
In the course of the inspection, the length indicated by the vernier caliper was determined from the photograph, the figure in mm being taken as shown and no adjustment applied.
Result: 30.2 mm
